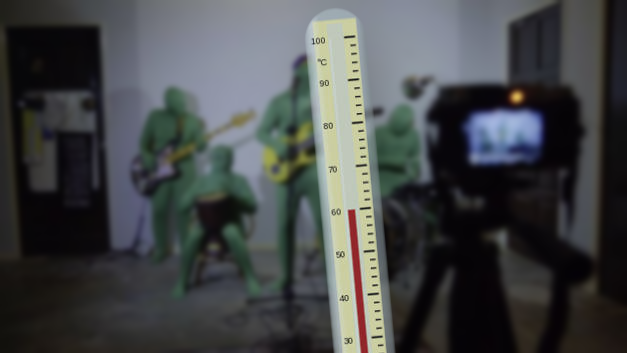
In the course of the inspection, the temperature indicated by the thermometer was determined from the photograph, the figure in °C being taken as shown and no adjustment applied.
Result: 60 °C
